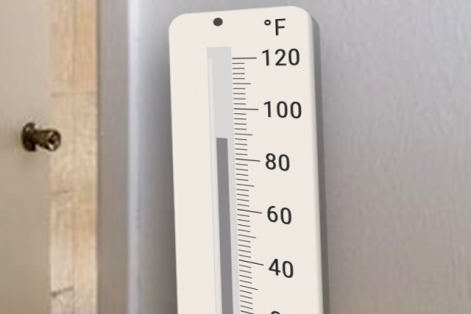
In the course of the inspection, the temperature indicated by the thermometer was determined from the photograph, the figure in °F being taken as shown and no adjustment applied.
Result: 88 °F
